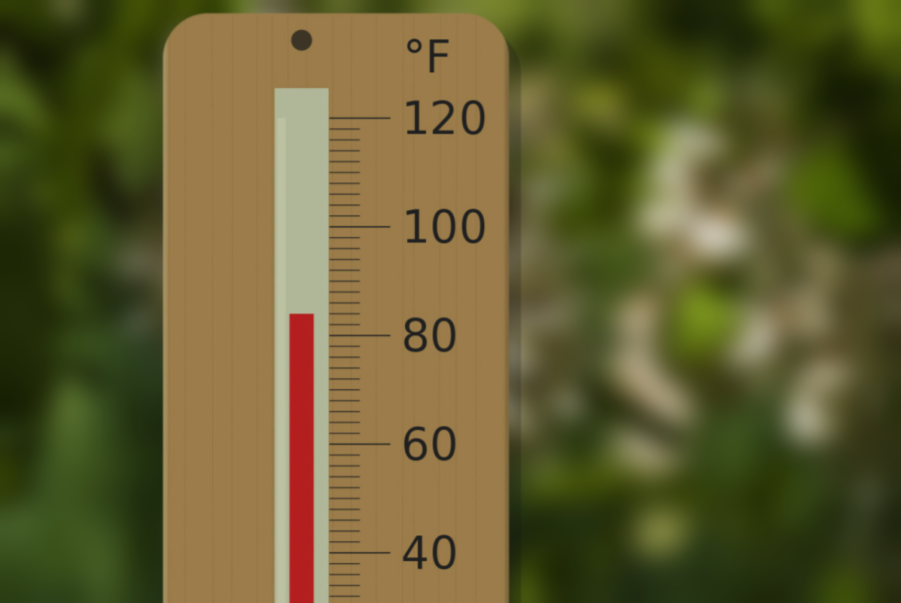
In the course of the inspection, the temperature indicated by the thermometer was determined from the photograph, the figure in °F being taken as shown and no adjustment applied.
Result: 84 °F
